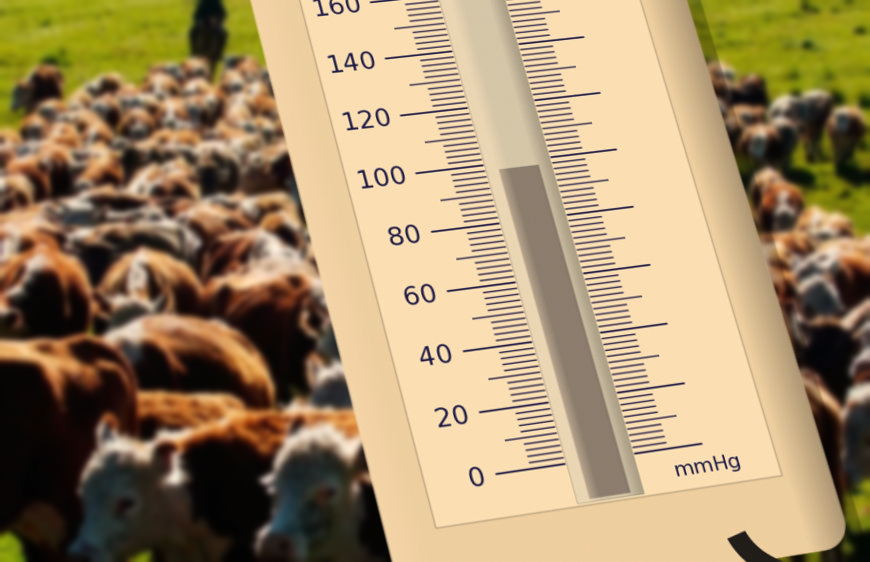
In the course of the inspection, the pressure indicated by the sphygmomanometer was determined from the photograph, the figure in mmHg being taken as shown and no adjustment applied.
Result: 98 mmHg
